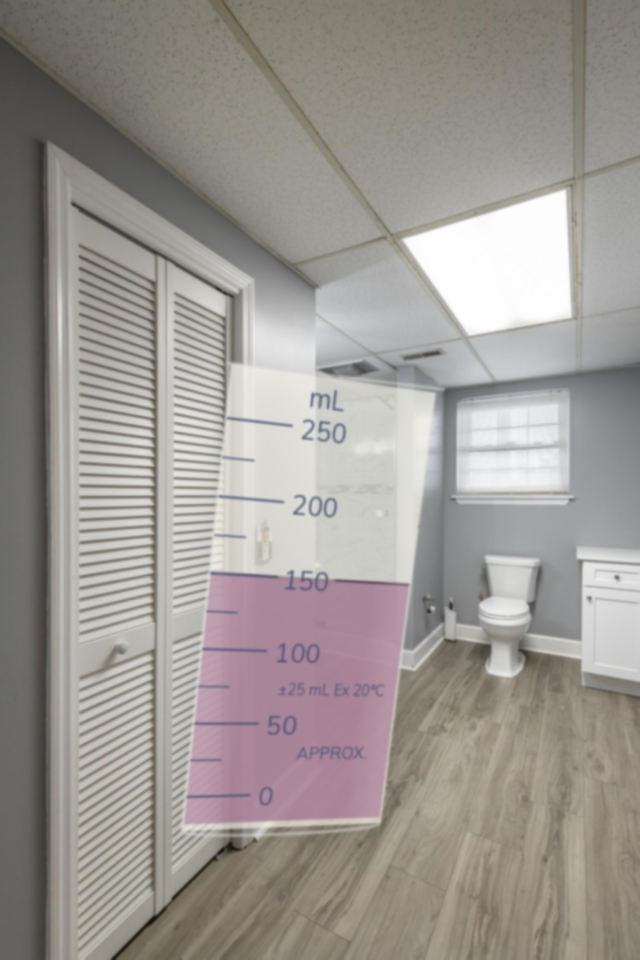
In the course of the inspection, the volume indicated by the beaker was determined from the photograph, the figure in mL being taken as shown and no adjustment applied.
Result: 150 mL
